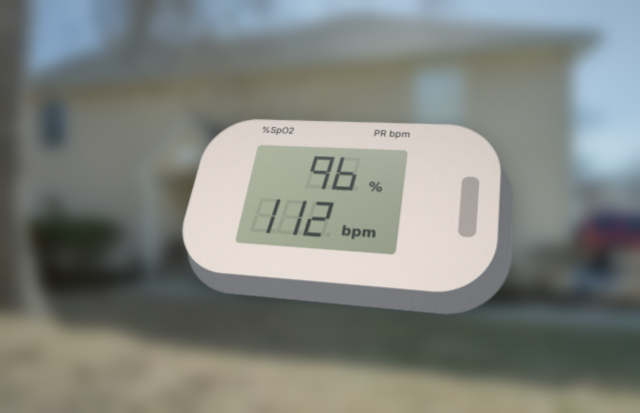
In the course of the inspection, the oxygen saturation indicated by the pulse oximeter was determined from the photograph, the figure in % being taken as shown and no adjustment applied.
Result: 96 %
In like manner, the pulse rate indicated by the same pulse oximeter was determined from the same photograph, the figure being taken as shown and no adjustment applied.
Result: 112 bpm
